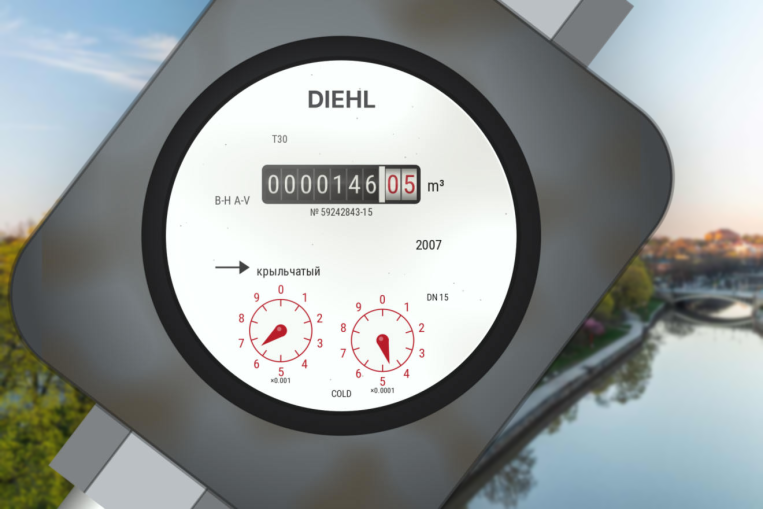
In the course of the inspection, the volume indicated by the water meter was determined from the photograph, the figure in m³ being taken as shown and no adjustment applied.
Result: 146.0564 m³
